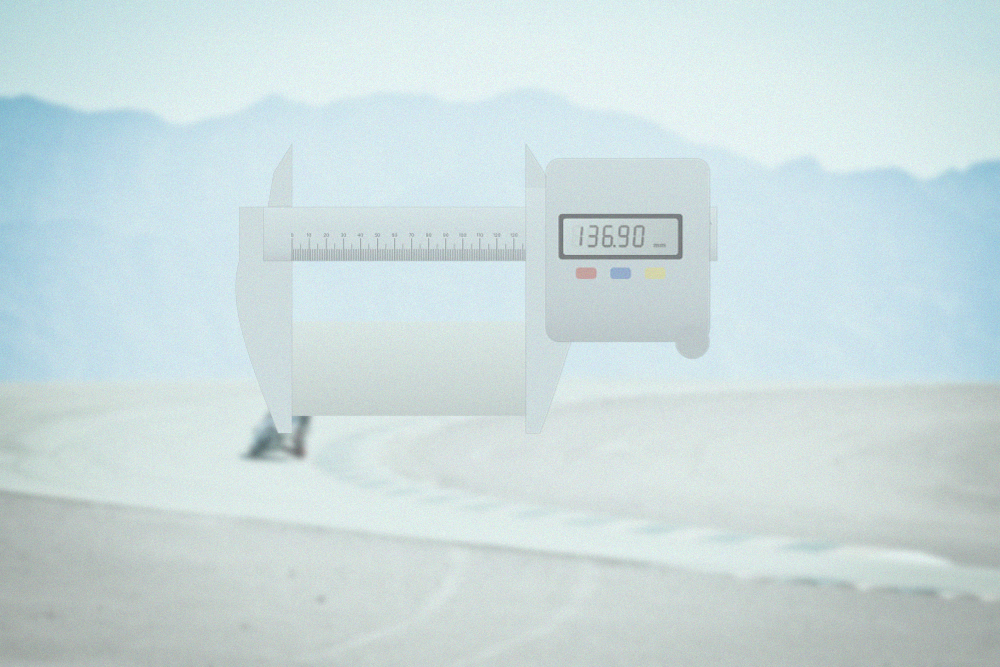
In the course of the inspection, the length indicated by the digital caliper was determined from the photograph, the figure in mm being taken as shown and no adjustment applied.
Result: 136.90 mm
